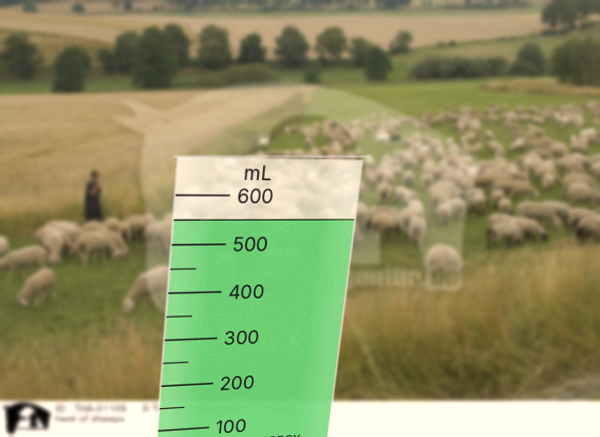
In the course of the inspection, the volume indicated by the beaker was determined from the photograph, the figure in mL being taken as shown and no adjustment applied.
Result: 550 mL
